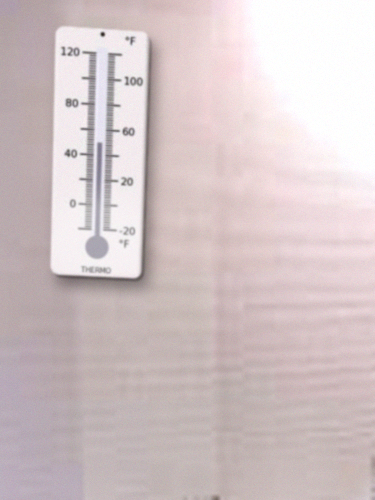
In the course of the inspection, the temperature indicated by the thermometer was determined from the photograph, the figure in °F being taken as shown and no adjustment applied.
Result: 50 °F
